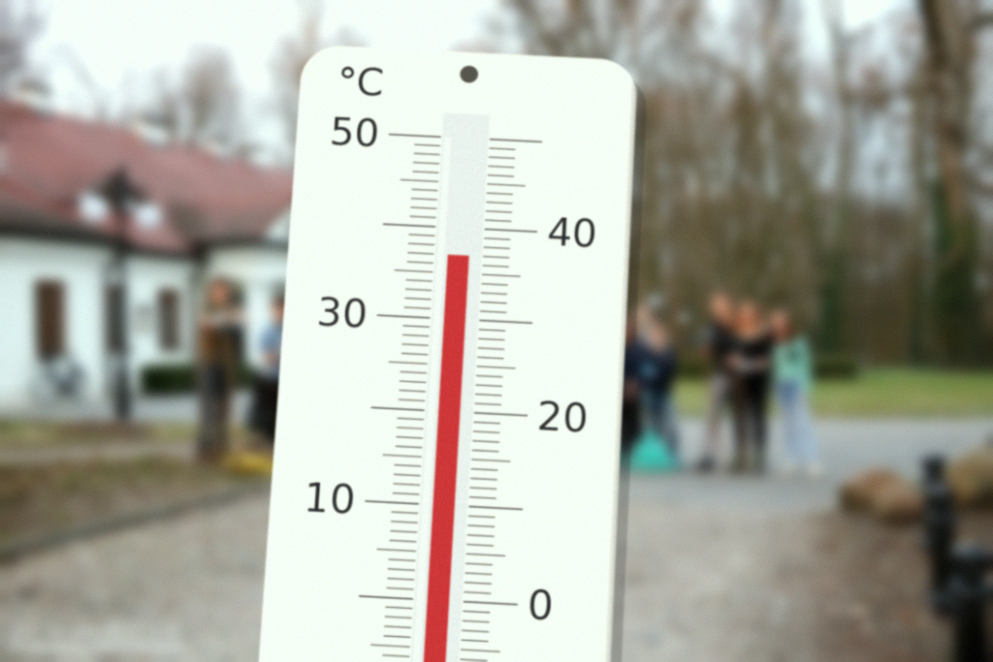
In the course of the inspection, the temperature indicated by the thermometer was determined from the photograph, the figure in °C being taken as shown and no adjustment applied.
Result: 37 °C
